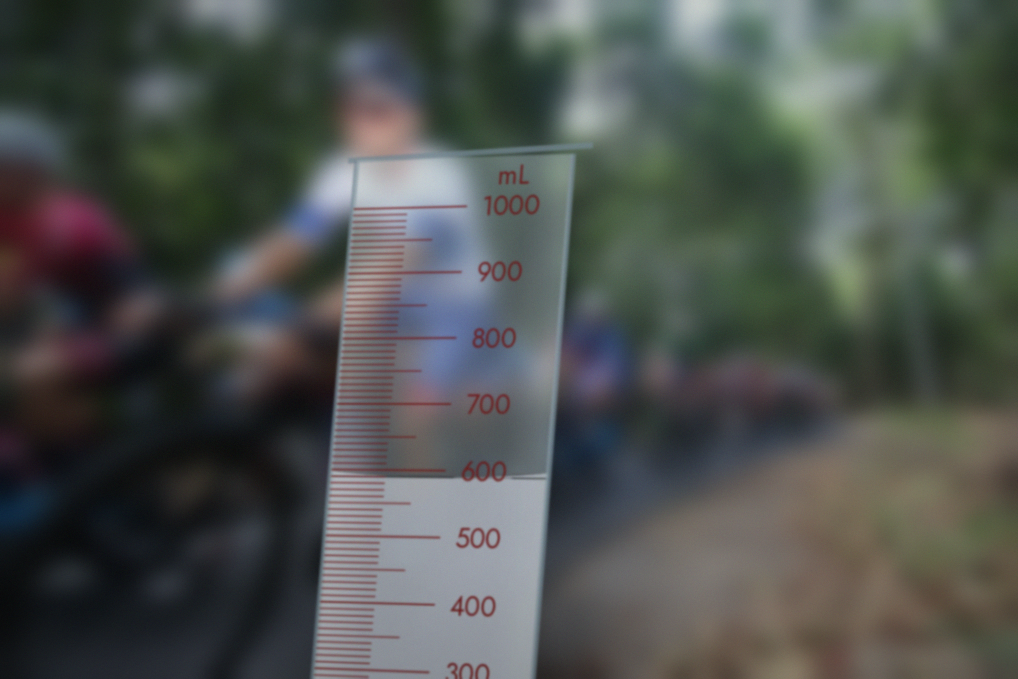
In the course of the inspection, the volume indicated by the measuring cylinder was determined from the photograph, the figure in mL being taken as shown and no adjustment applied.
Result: 590 mL
